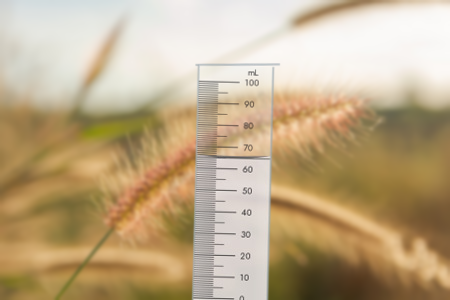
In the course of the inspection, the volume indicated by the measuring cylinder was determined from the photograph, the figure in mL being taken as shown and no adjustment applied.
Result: 65 mL
